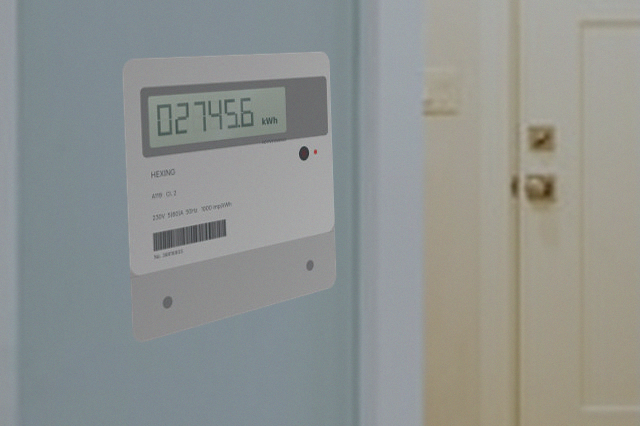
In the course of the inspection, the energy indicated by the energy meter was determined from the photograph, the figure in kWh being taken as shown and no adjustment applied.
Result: 2745.6 kWh
